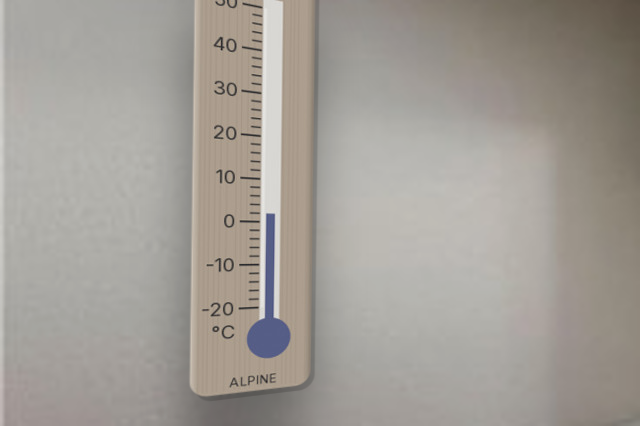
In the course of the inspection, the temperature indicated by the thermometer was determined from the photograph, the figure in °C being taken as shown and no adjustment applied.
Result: 2 °C
